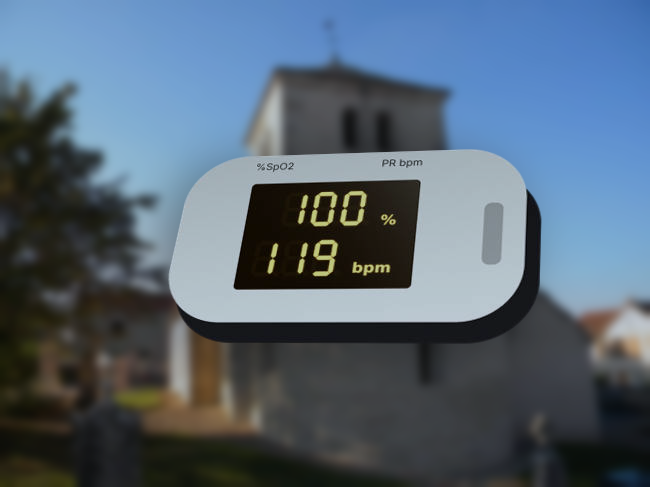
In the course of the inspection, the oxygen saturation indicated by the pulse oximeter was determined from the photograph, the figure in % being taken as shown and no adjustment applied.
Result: 100 %
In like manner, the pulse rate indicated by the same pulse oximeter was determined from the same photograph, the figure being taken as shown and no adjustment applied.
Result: 119 bpm
